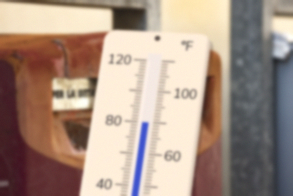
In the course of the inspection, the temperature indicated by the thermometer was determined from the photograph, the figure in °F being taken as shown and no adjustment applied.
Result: 80 °F
